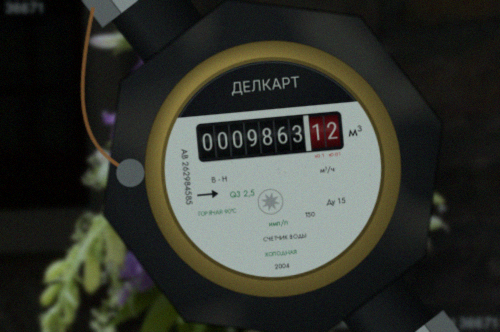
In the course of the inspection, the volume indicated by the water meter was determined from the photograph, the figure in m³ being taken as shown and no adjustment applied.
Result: 9863.12 m³
